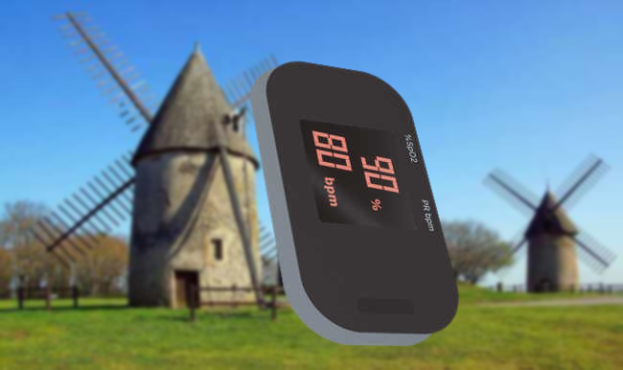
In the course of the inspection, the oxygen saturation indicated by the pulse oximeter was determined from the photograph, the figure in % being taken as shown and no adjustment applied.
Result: 90 %
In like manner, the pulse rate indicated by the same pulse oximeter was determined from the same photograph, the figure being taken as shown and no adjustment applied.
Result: 80 bpm
